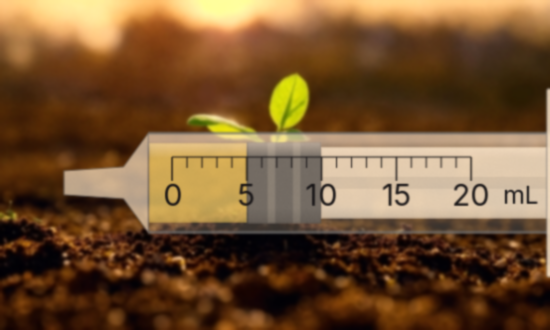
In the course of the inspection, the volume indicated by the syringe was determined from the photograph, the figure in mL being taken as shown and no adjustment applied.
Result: 5 mL
